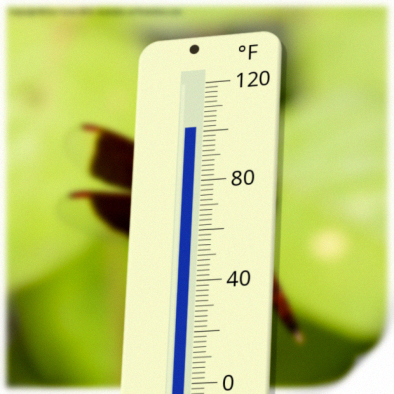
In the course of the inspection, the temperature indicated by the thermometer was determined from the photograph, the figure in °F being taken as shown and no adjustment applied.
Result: 102 °F
